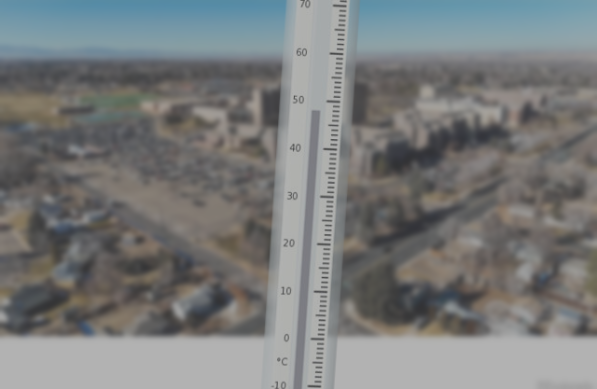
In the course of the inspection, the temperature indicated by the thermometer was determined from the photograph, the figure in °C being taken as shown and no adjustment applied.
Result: 48 °C
